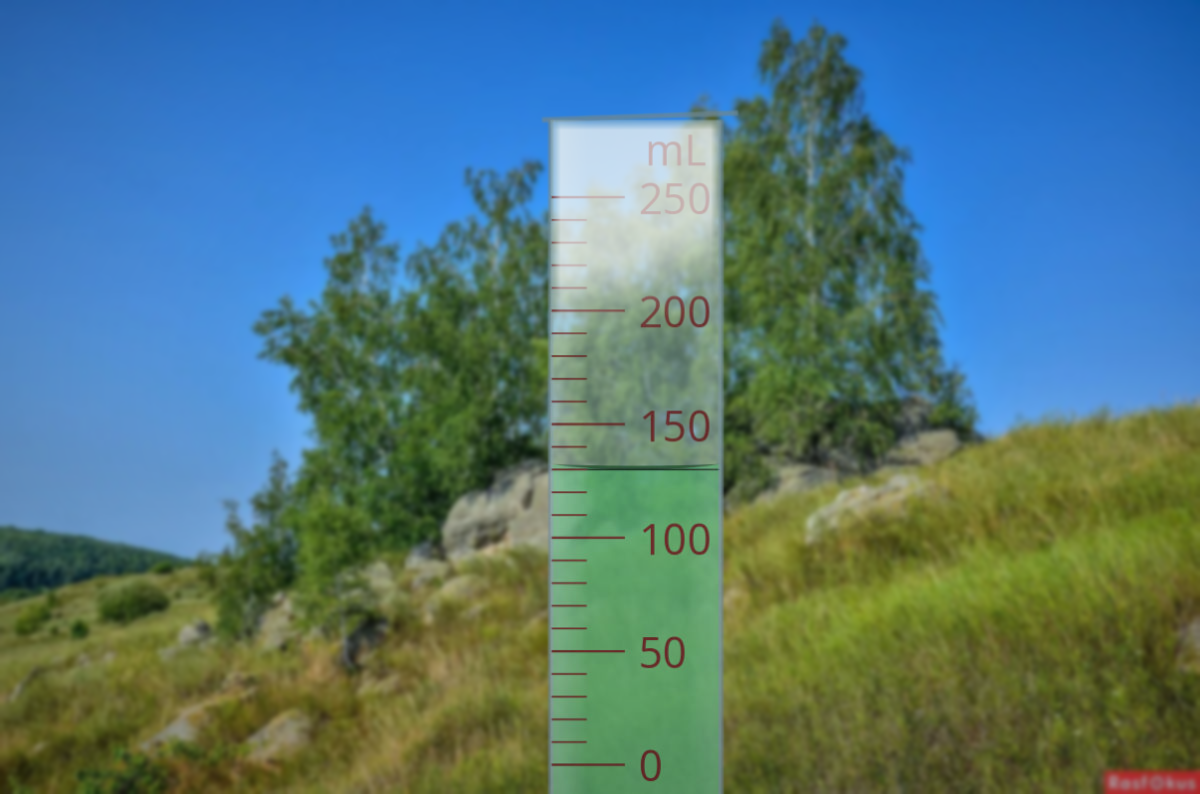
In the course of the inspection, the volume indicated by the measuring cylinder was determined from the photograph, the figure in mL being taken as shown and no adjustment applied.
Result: 130 mL
